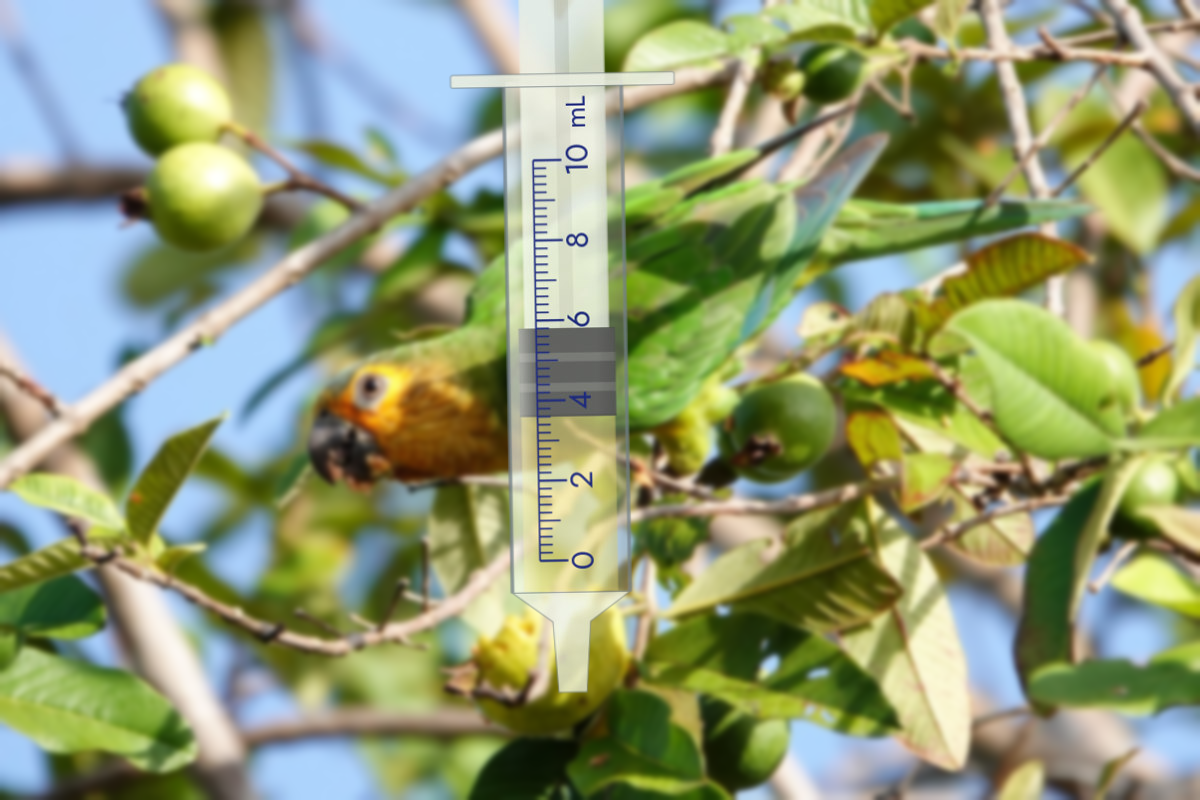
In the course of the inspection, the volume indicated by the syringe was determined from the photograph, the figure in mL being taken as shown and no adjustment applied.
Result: 3.6 mL
